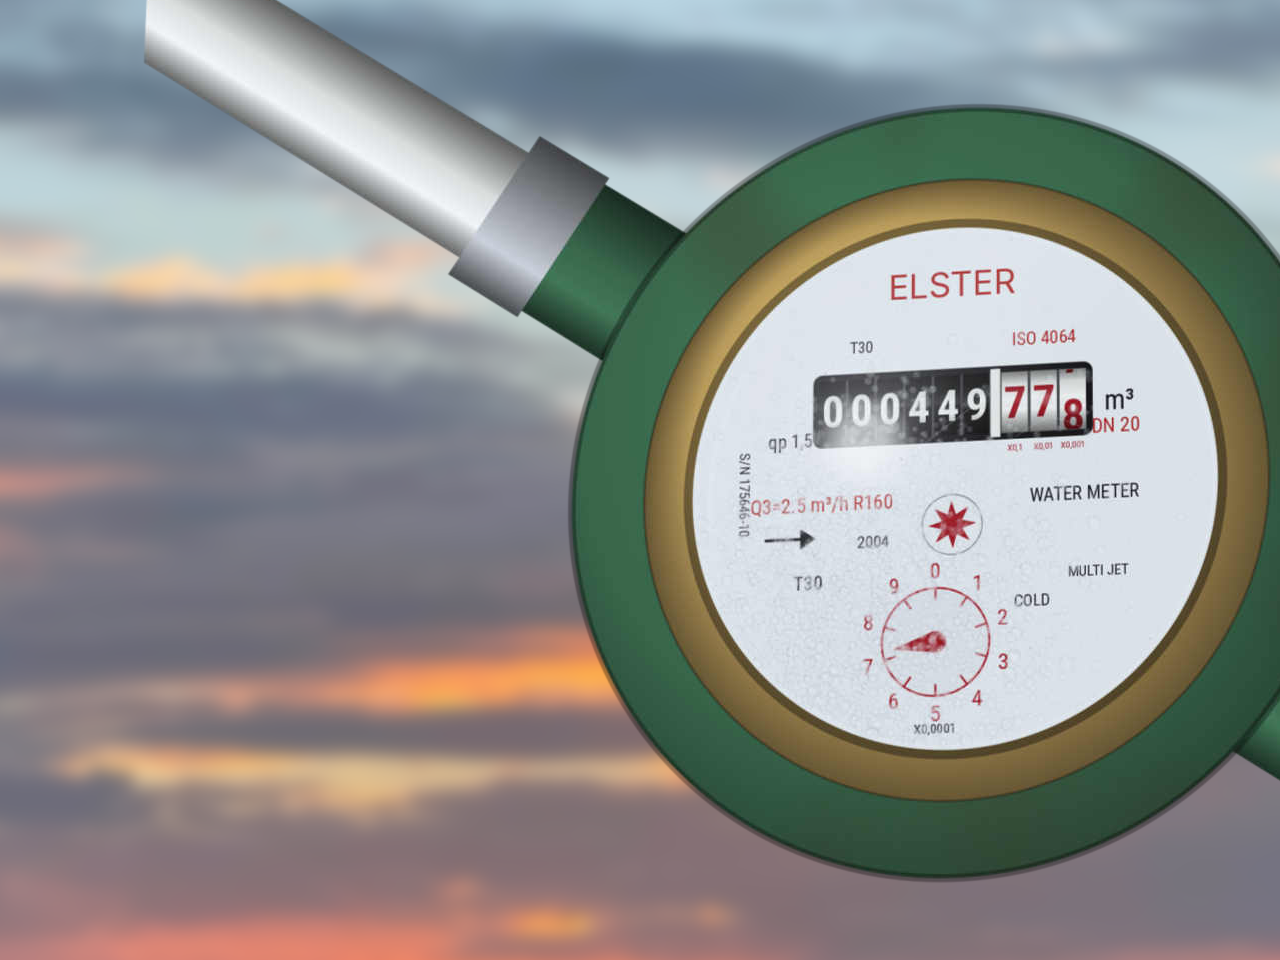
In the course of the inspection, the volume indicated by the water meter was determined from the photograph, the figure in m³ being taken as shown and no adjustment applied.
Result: 449.7777 m³
